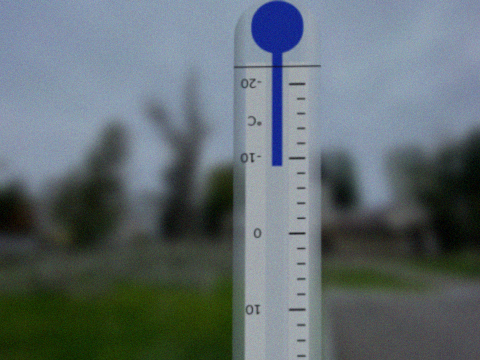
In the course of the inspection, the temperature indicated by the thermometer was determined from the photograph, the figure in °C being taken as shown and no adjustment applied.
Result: -9 °C
